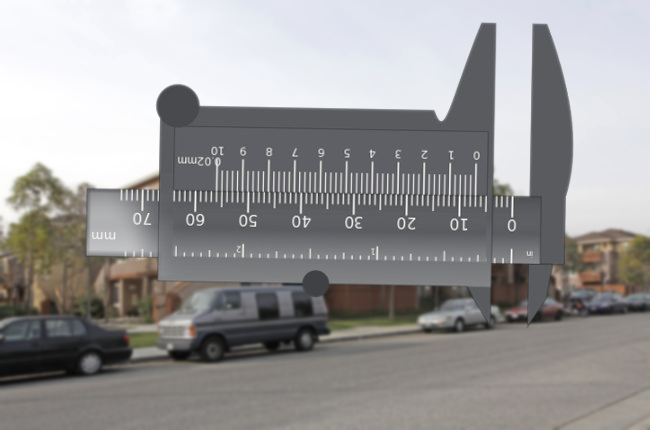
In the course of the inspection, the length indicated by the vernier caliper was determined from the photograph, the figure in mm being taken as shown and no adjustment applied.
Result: 7.0 mm
